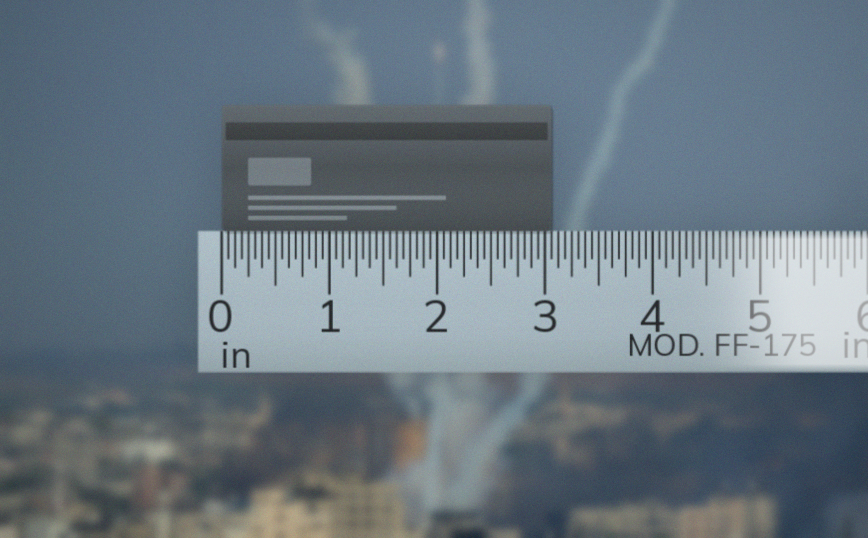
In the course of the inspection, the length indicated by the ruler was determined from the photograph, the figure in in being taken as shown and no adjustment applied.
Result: 3.0625 in
